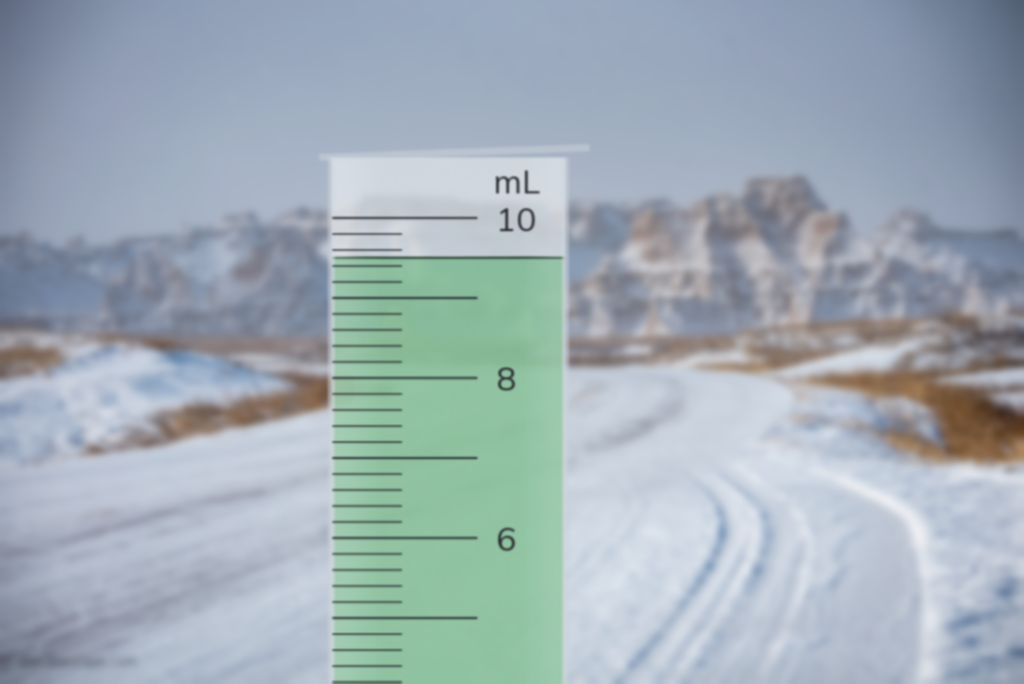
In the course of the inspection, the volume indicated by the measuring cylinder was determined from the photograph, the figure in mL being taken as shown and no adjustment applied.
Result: 9.5 mL
